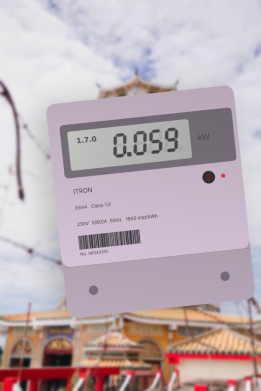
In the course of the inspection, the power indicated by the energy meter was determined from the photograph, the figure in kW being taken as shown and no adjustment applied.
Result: 0.059 kW
